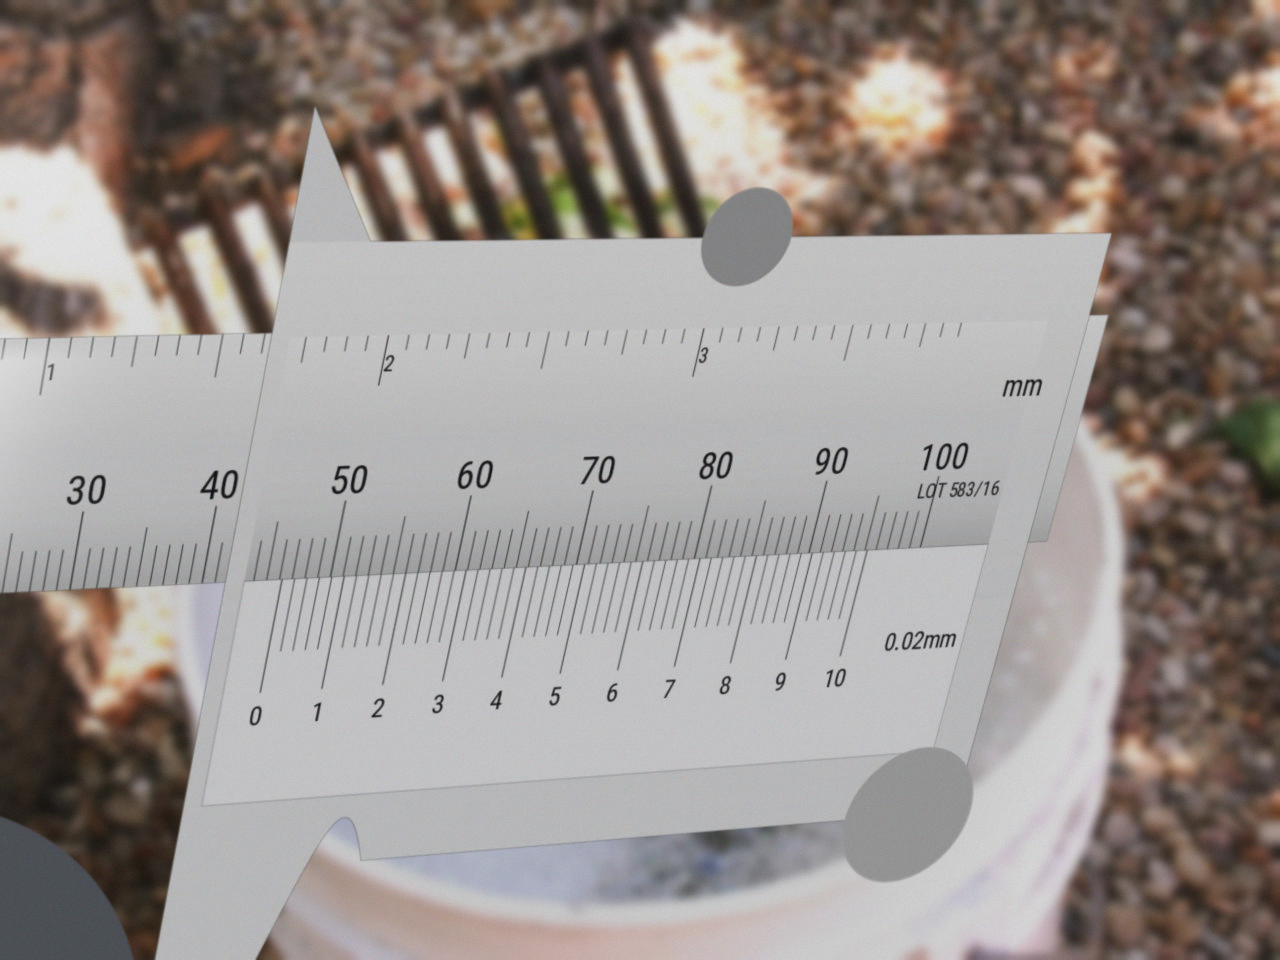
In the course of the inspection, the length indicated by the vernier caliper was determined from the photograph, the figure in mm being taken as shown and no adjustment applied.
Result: 46.2 mm
